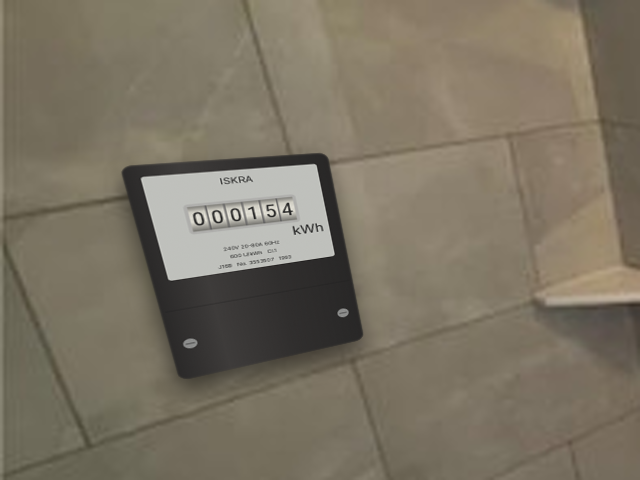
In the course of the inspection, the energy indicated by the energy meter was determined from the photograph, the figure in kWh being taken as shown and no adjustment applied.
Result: 154 kWh
